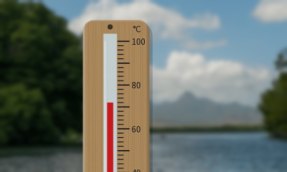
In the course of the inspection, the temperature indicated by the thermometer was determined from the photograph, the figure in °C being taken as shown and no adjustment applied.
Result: 72 °C
